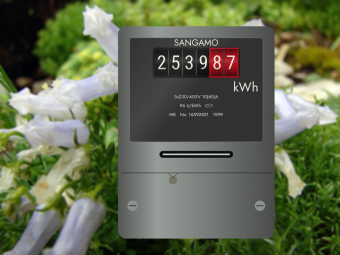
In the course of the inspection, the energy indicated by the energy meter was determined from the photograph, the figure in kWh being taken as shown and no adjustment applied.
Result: 2539.87 kWh
